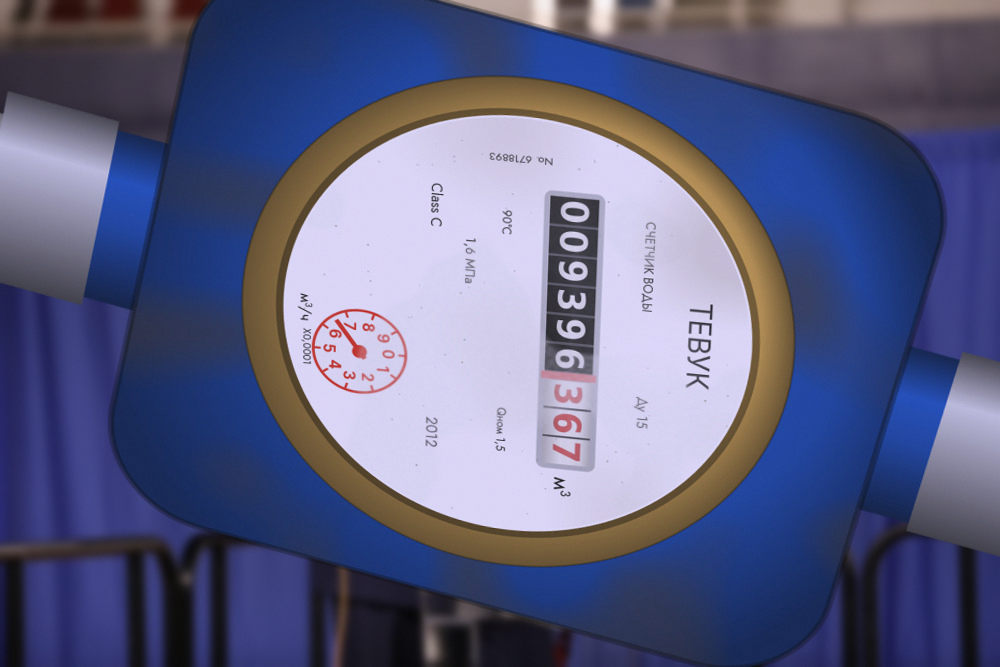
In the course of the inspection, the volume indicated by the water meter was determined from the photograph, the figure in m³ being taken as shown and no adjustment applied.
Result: 9396.3676 m³
